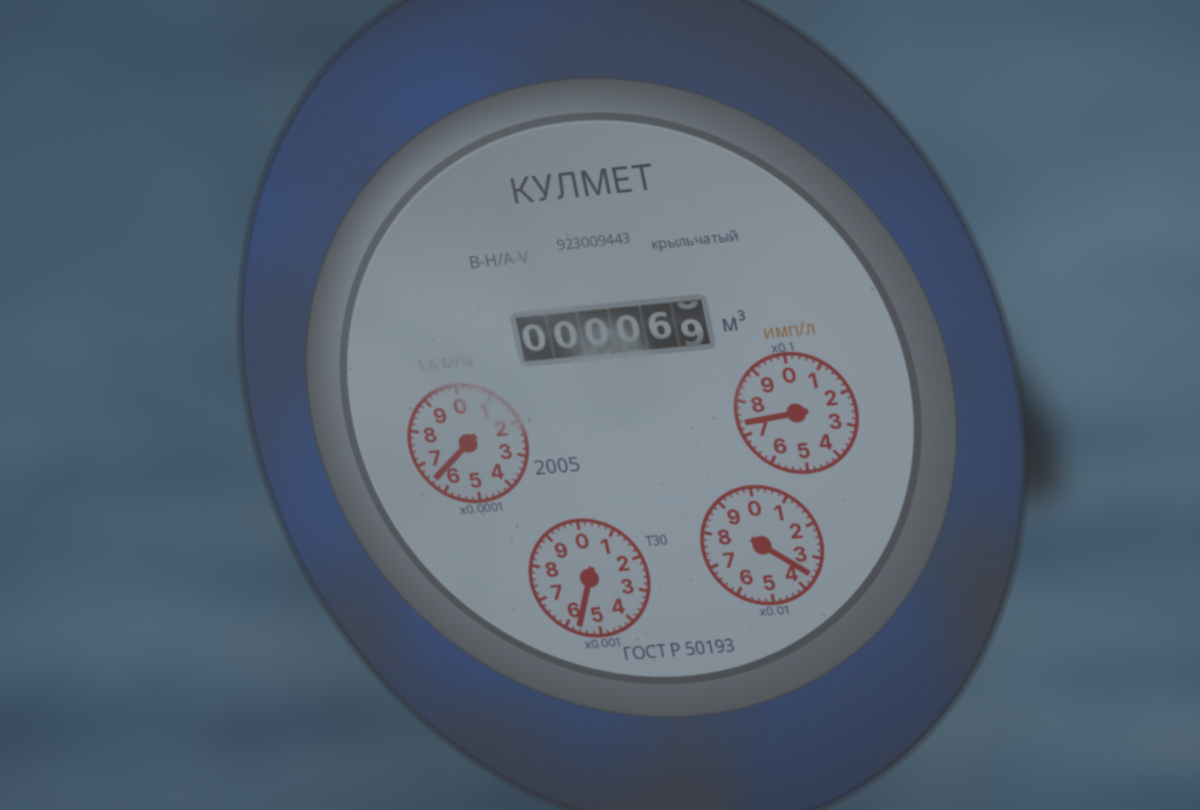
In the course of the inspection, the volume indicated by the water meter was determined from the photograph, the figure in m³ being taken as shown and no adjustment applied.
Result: 68.7356 m³
